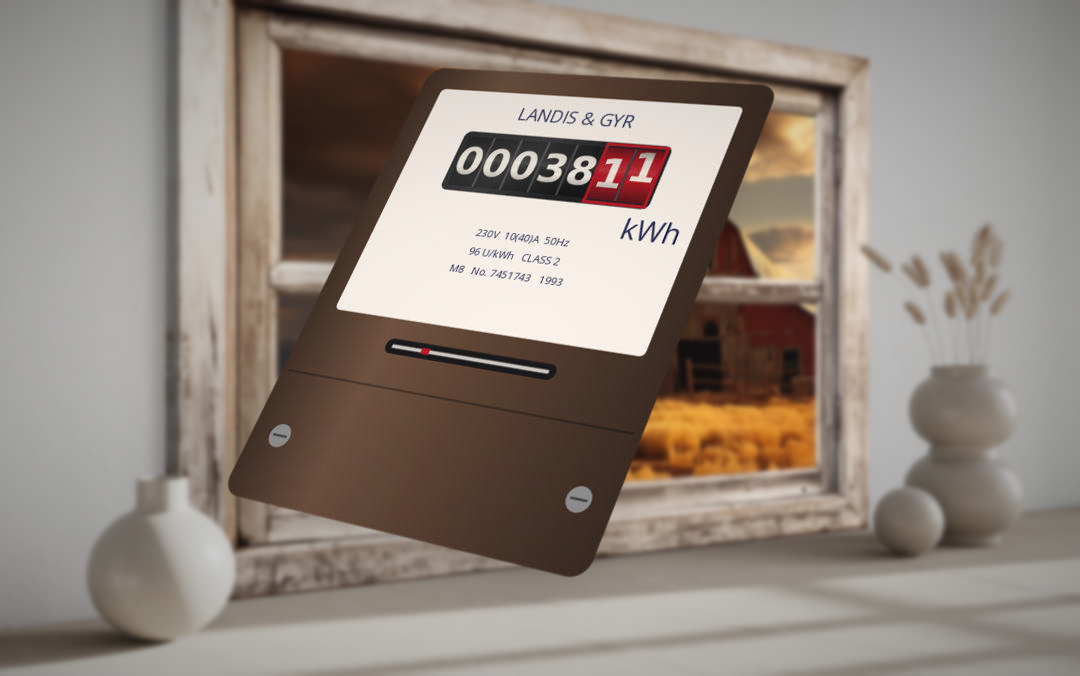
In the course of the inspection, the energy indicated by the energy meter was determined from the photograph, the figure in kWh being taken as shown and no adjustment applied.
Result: 38.11 kWh
